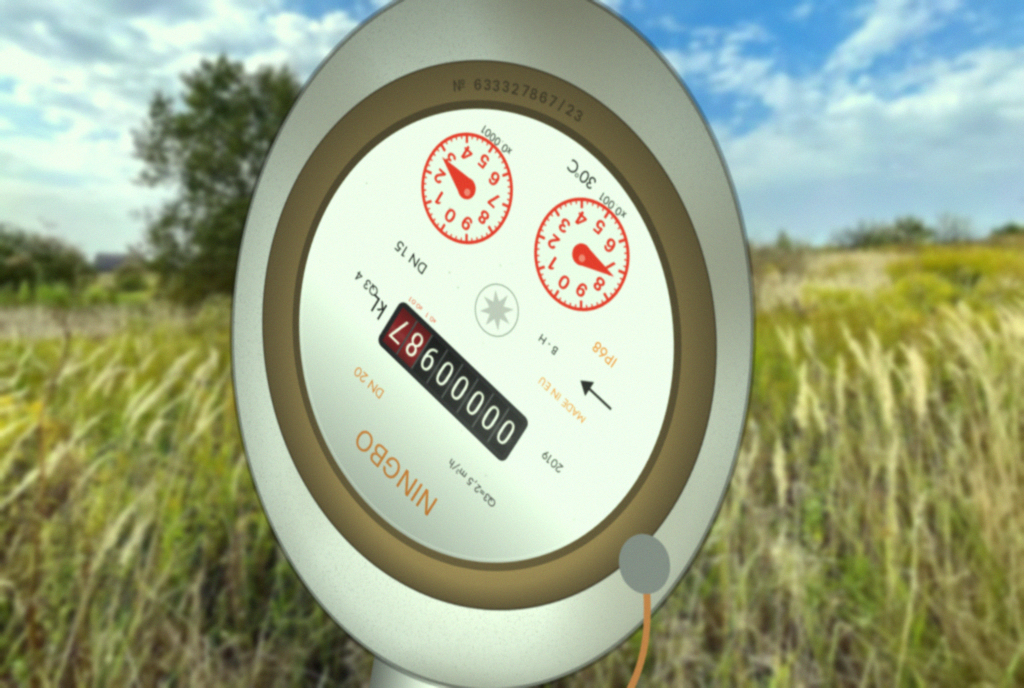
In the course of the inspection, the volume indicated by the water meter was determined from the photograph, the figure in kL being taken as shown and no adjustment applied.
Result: 9.8772 kL
